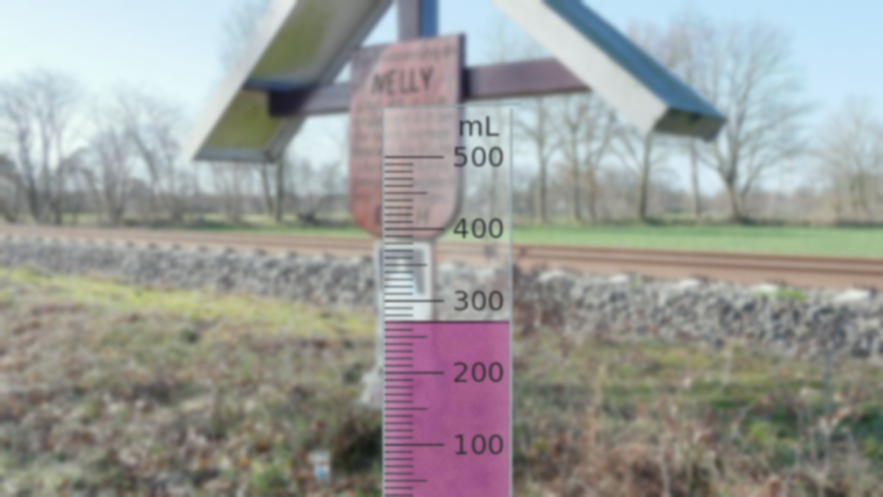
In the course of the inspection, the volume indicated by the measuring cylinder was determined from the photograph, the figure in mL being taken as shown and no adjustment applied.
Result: 270 mL
